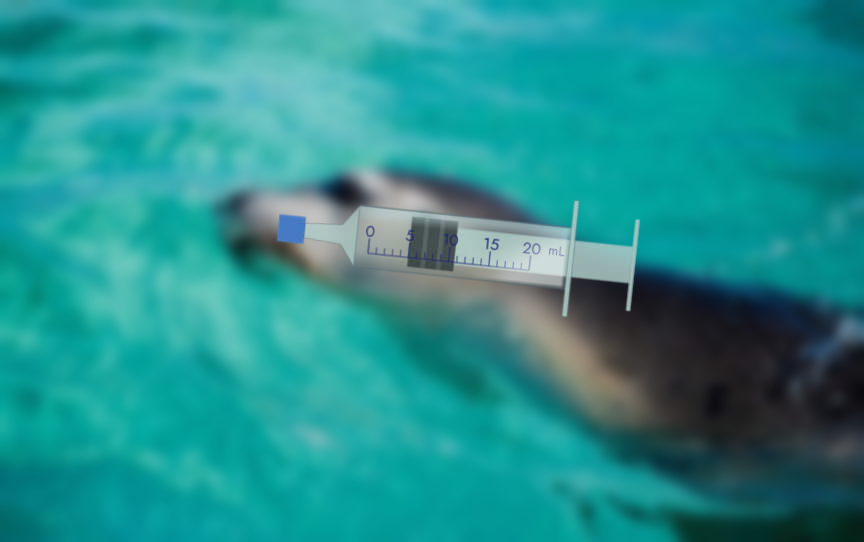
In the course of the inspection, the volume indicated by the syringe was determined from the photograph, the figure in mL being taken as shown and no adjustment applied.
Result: 5 mL
